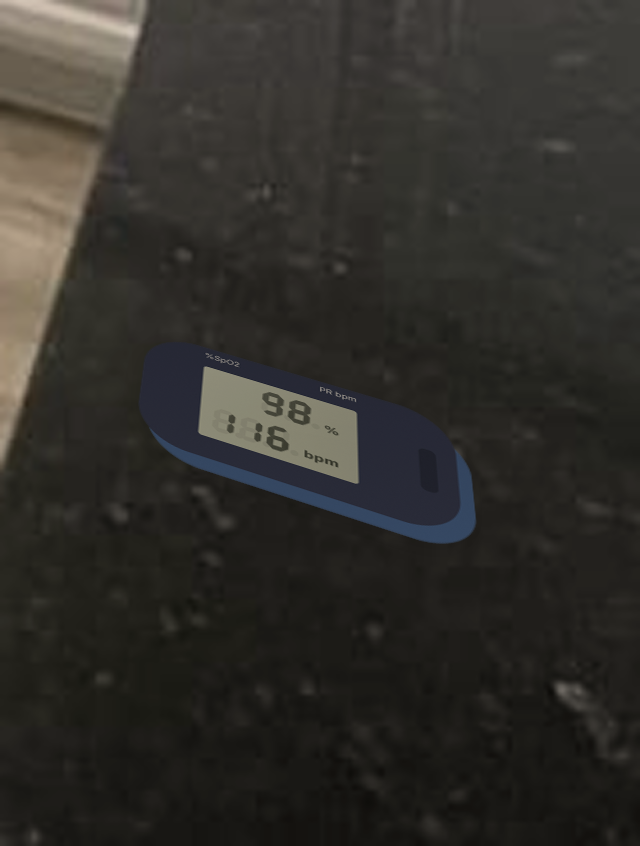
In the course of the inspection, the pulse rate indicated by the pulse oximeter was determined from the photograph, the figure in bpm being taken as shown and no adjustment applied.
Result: 116 bpm
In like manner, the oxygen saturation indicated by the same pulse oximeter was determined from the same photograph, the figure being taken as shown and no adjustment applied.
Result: 98 %
